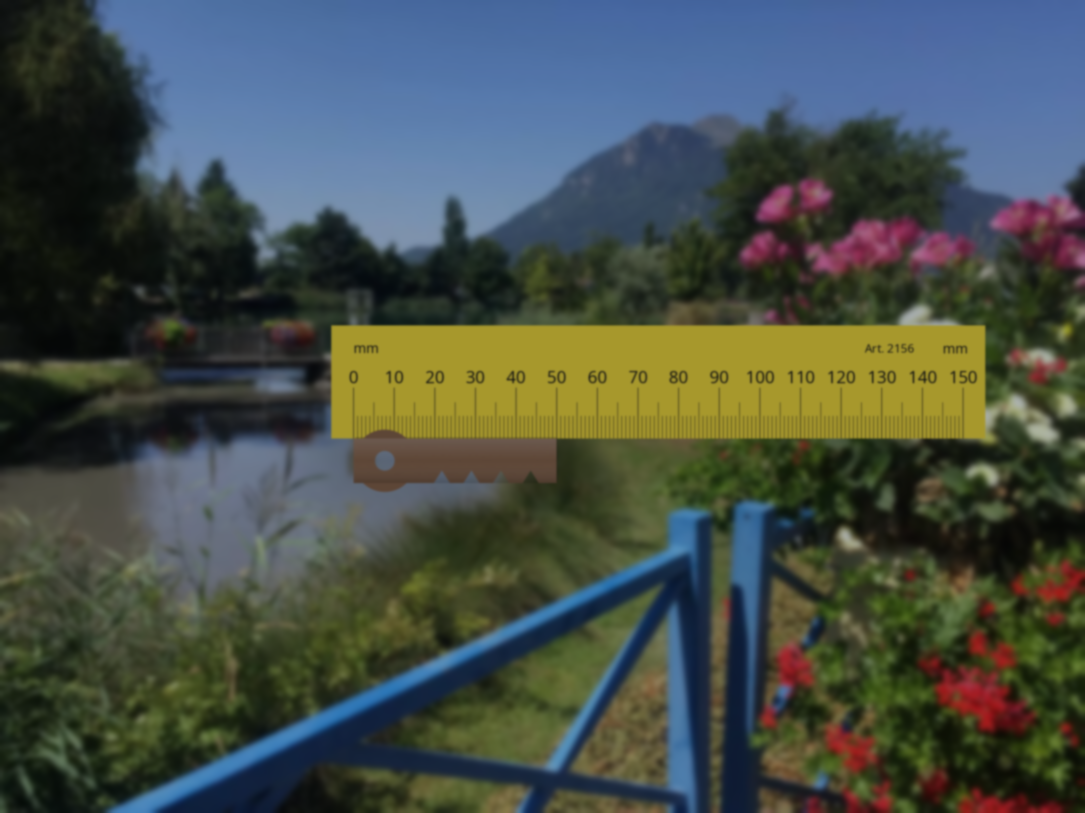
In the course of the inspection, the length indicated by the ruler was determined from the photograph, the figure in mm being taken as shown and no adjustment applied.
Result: 50 mm
